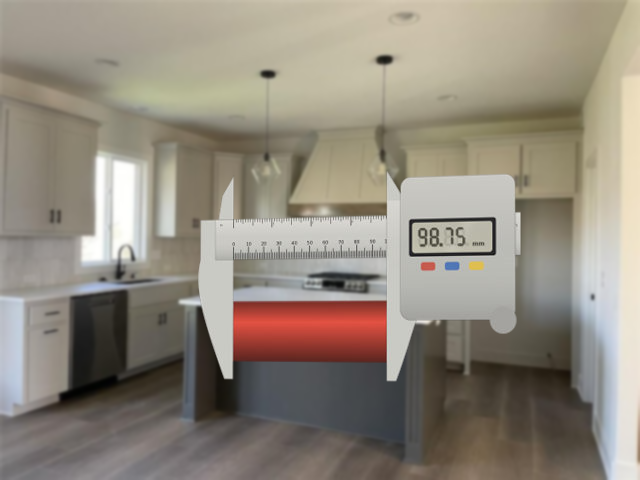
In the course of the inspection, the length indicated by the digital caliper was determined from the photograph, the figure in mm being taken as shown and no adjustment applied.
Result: 98.75 mm
